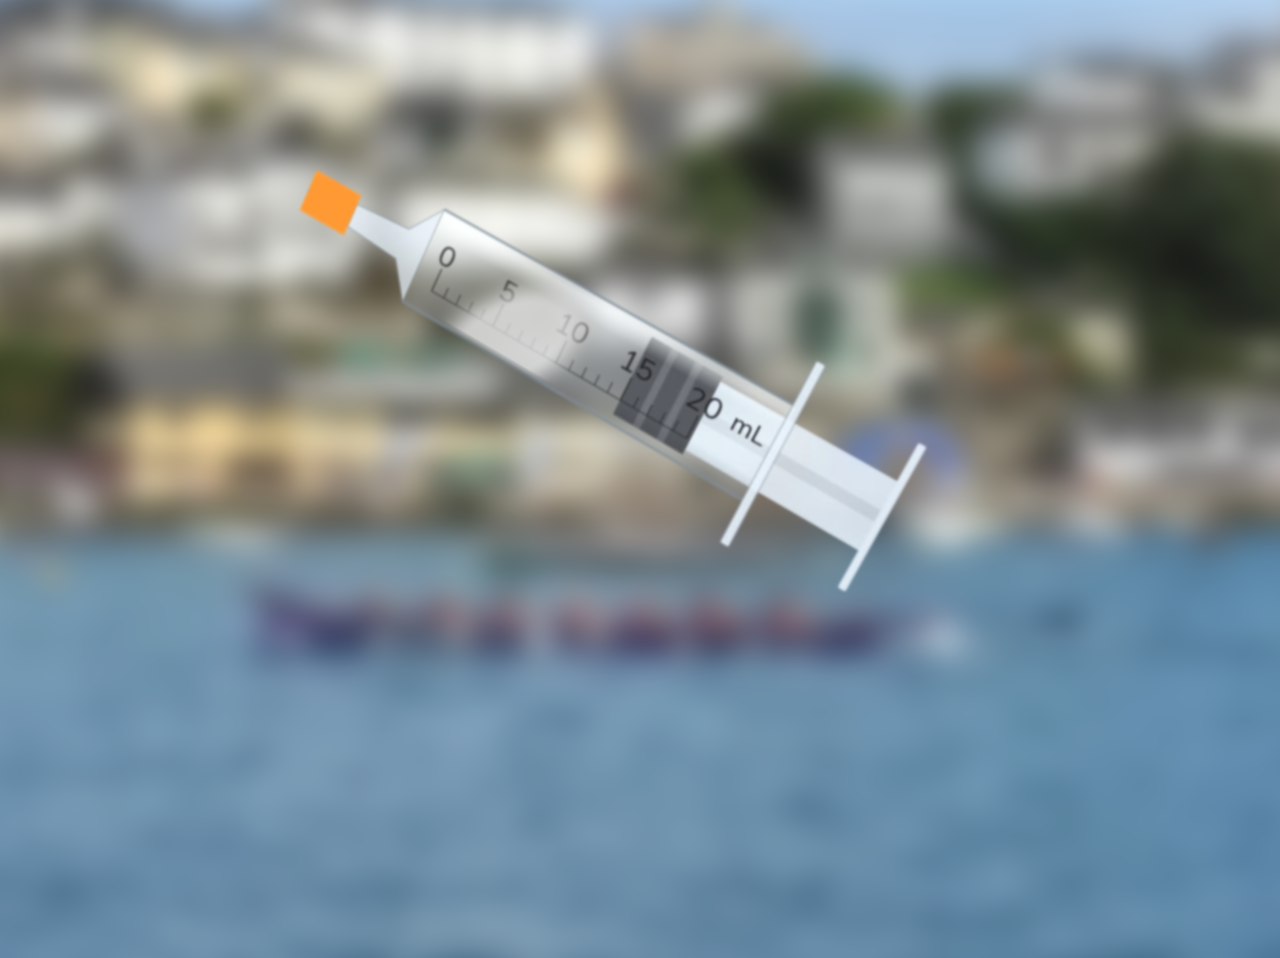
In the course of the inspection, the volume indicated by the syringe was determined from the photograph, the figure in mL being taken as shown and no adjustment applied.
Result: 15 mL
